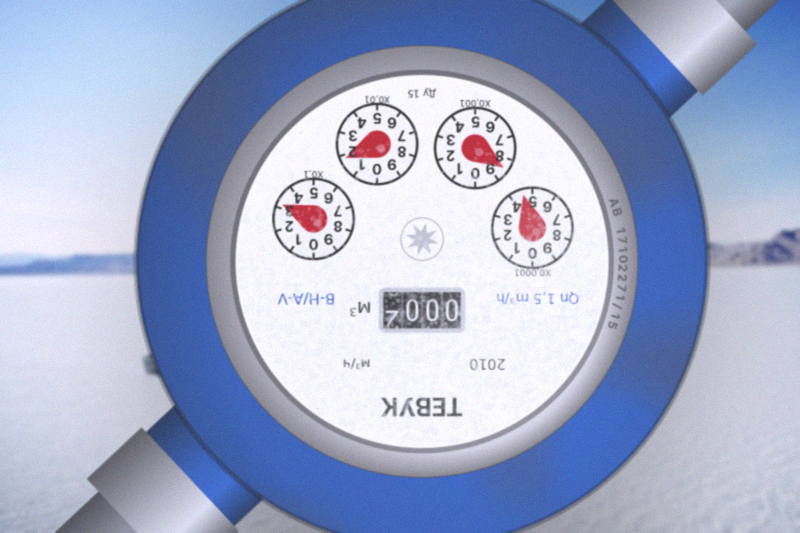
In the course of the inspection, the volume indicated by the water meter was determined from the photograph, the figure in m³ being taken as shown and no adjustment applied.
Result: 2.3184 m³
